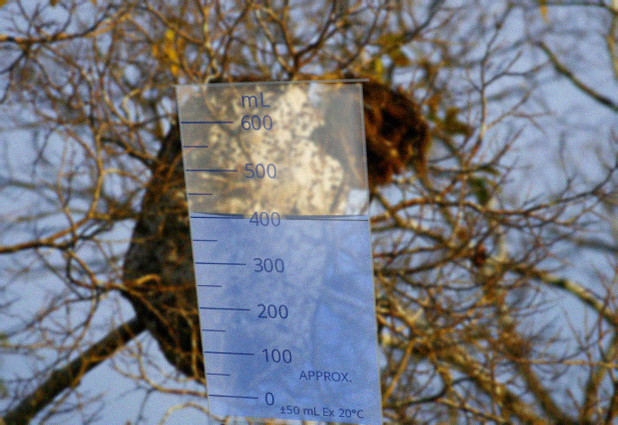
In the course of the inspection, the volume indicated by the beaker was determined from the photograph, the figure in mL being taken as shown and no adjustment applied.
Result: 400 mL
